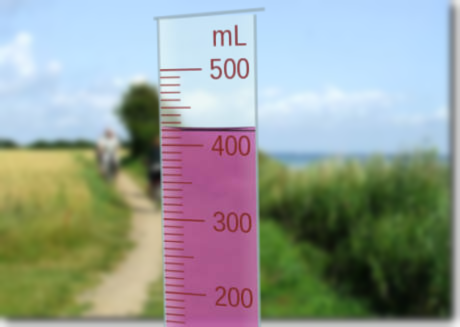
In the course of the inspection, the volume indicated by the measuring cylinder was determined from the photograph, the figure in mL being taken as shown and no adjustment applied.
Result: 420 mL
